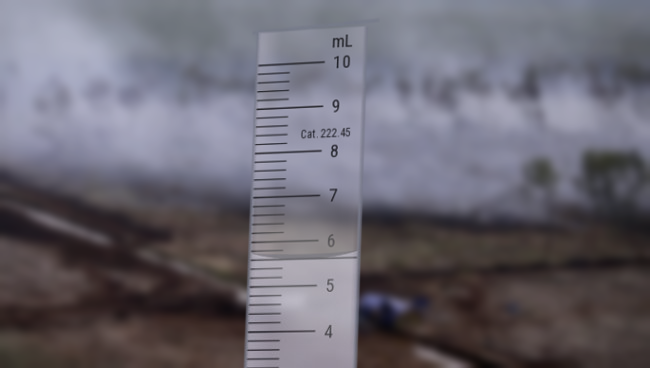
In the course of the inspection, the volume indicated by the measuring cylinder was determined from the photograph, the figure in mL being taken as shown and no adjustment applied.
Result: 5.6 mL
